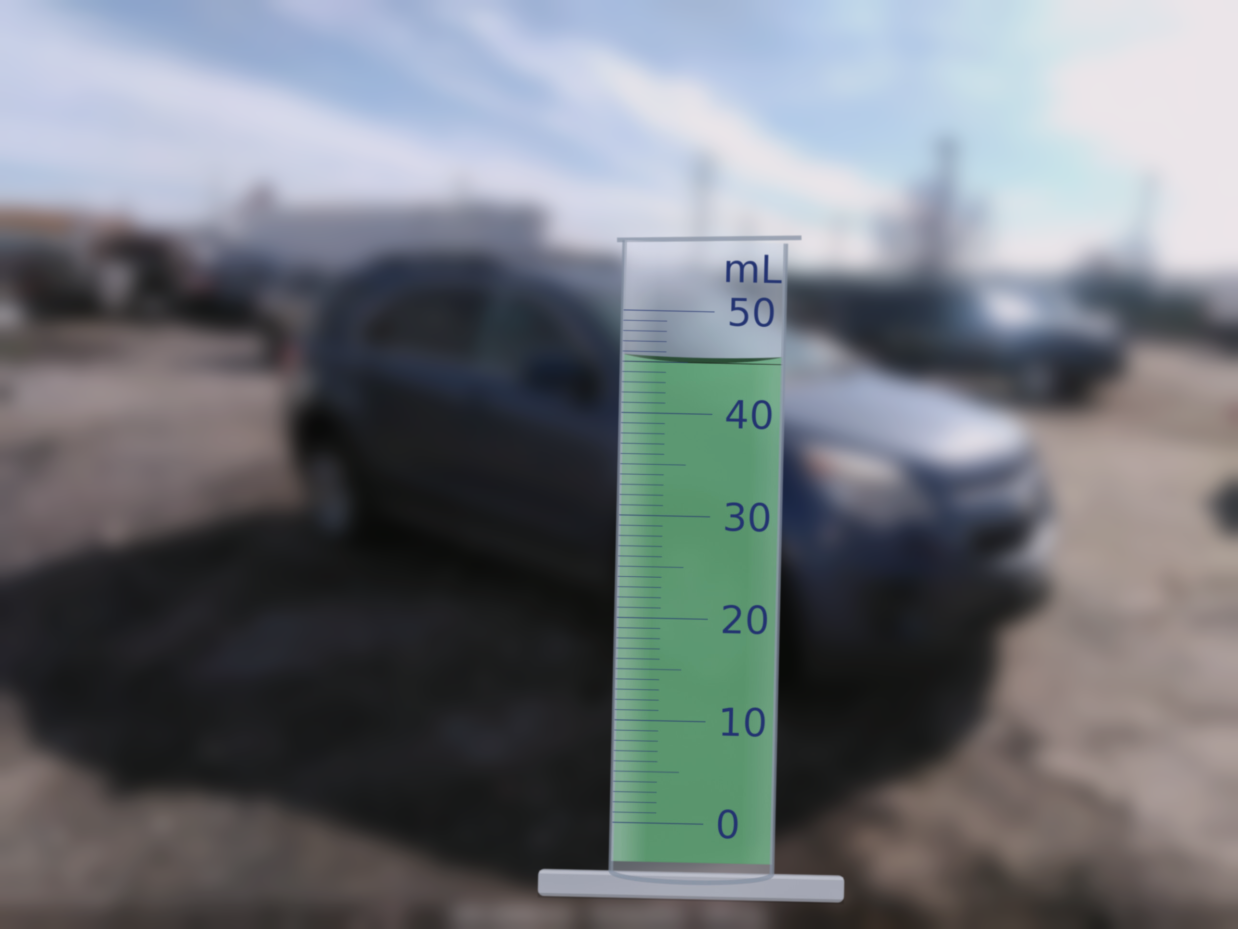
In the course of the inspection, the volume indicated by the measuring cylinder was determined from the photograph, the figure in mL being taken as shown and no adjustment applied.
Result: 45 mL
